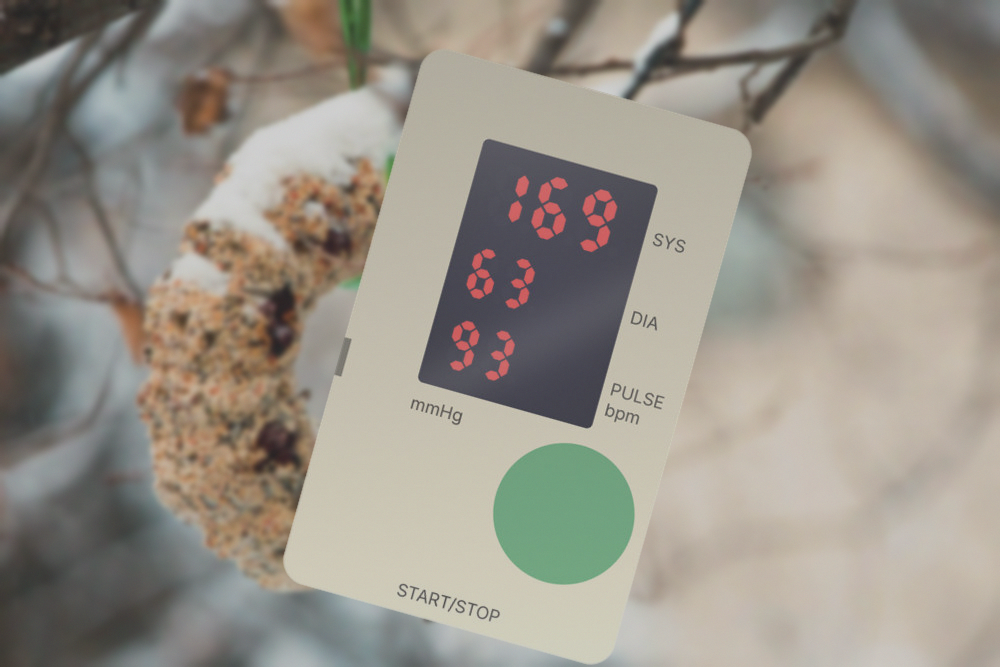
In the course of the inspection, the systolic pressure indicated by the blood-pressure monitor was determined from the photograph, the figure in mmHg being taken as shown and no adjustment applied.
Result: 169 mmHg
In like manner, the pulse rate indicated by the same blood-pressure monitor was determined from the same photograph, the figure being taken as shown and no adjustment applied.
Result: 93 bpm
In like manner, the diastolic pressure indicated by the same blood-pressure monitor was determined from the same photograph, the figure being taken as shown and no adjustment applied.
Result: 63 mmHg
